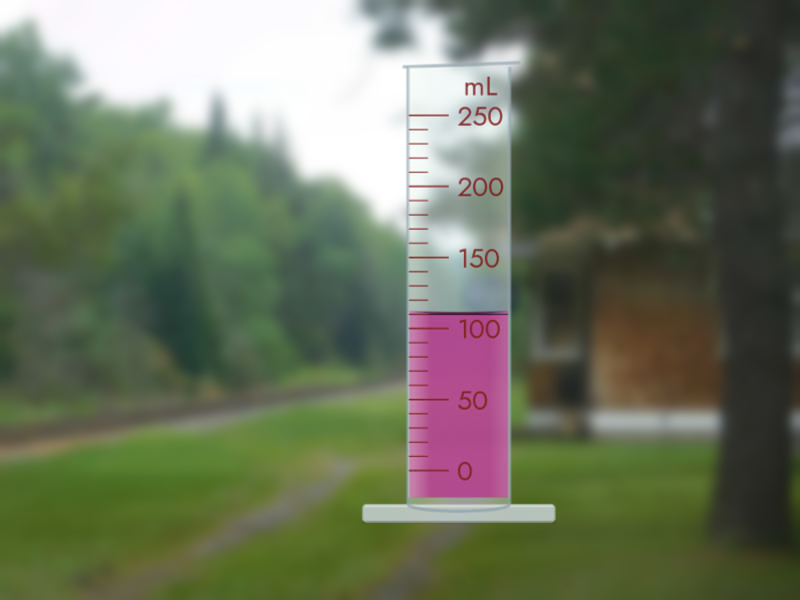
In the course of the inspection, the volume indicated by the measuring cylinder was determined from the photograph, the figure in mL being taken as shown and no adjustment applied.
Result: 110 mL
